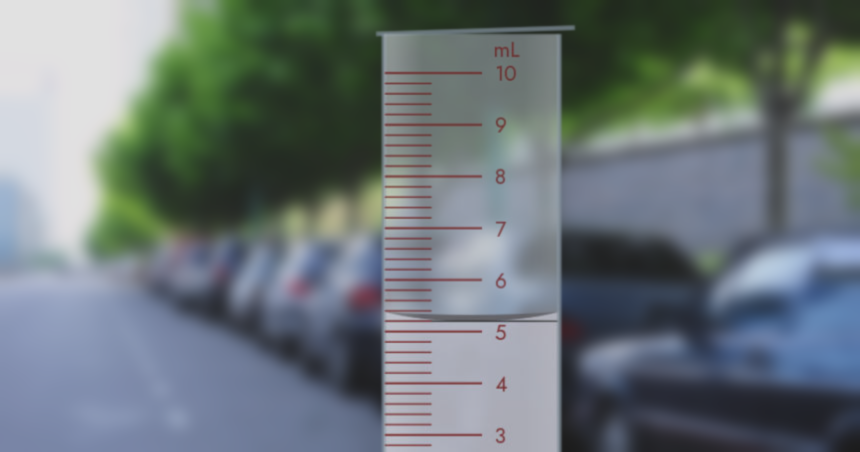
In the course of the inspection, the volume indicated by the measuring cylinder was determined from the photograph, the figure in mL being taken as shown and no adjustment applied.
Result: 5.2 mL
